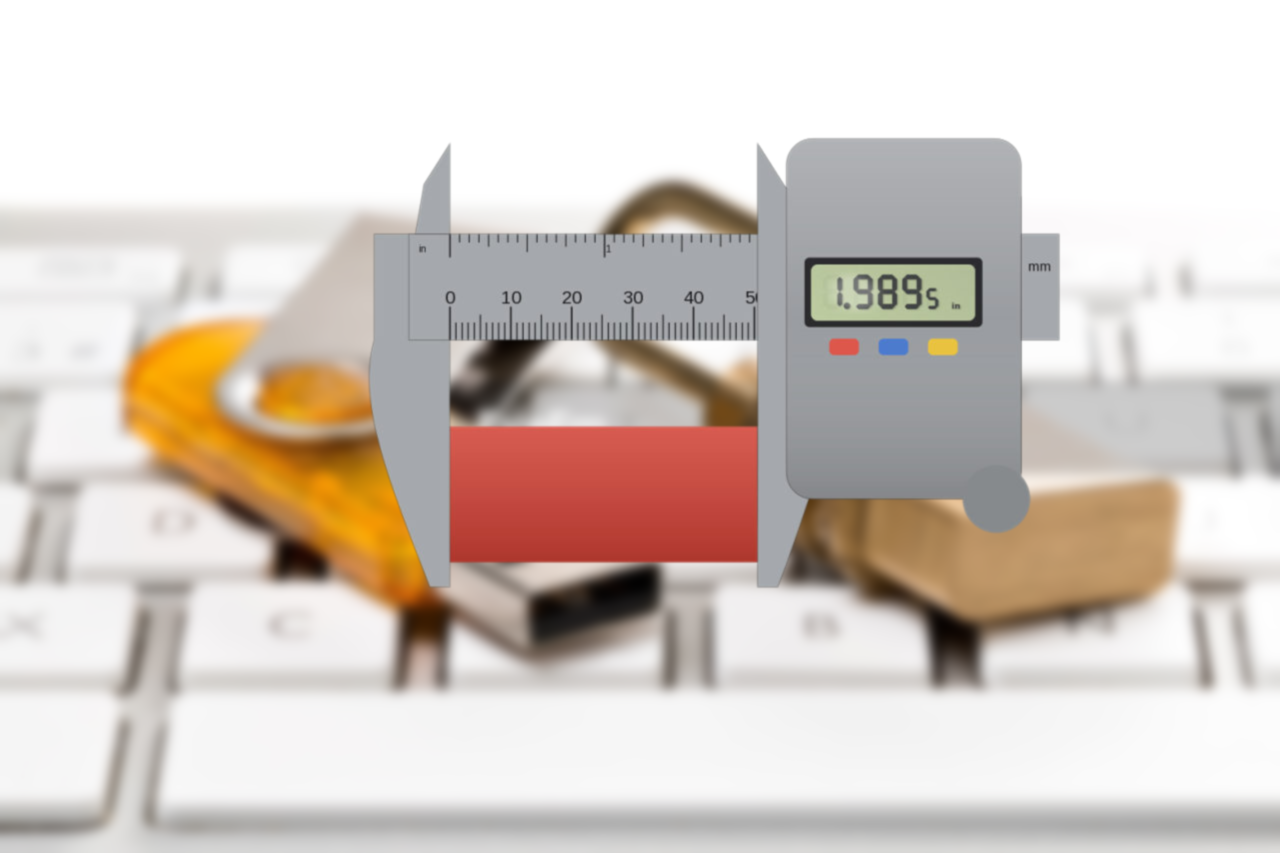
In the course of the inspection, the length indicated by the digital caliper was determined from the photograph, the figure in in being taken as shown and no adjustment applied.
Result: 1.9895 in
